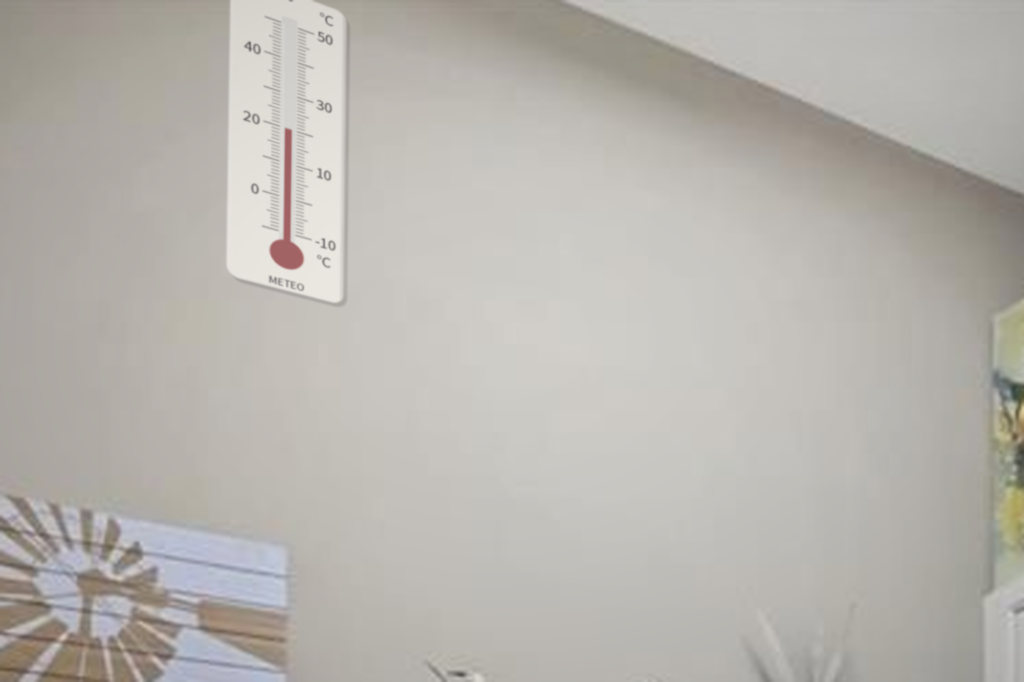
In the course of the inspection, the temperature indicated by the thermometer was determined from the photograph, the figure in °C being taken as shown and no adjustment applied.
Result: 20 °C
